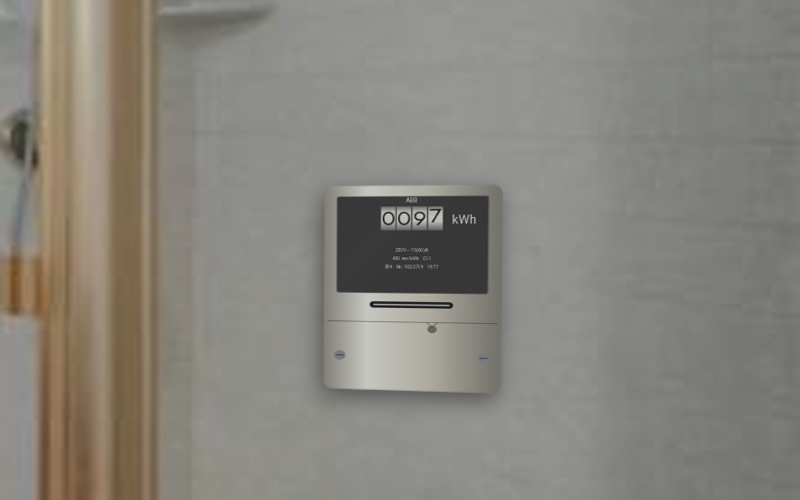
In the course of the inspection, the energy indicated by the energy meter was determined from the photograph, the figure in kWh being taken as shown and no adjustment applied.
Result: 97 kWh
